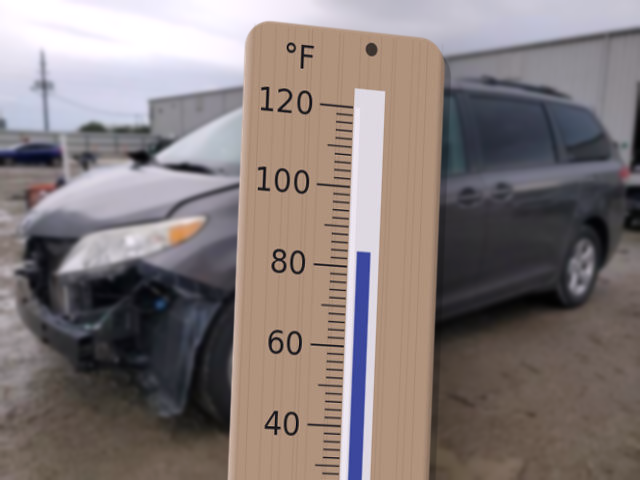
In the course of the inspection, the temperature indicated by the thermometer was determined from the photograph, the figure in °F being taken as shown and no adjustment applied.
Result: 84 °F
